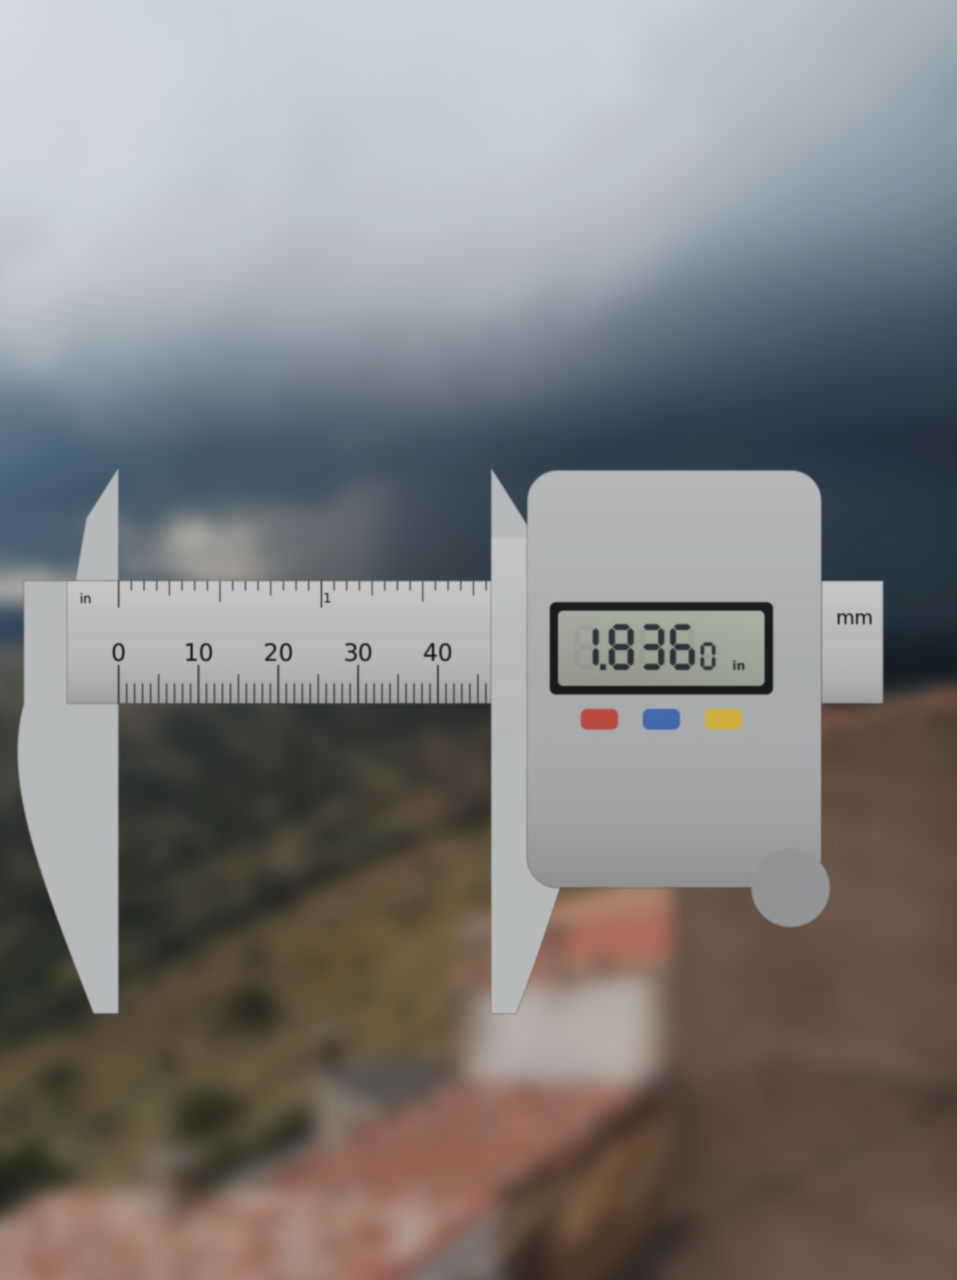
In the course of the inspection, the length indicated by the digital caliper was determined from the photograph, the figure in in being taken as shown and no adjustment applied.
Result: 1.8360 in
